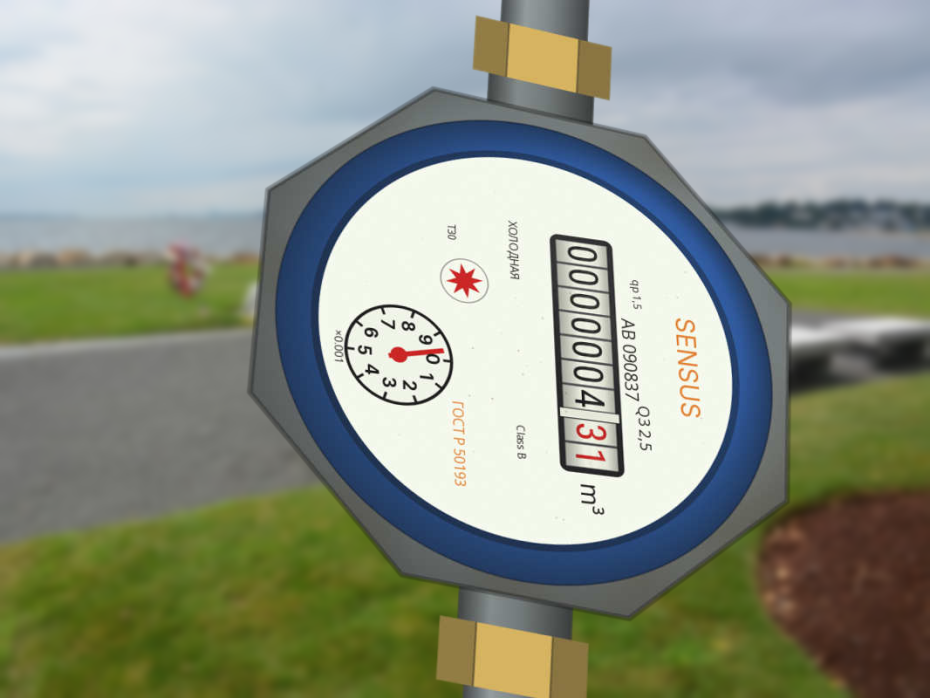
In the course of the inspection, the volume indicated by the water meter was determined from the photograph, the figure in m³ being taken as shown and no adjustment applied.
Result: 4.309 m³
